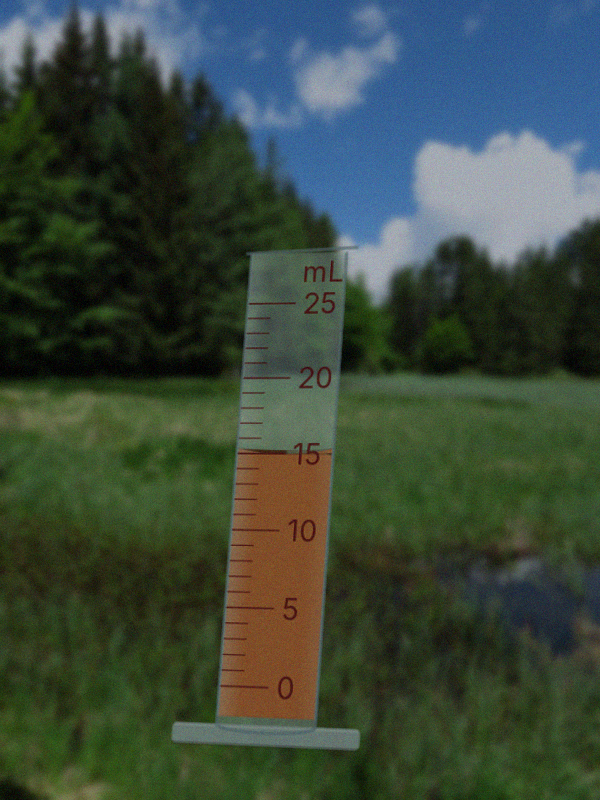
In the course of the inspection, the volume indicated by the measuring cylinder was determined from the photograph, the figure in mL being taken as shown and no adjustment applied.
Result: 15 mL
